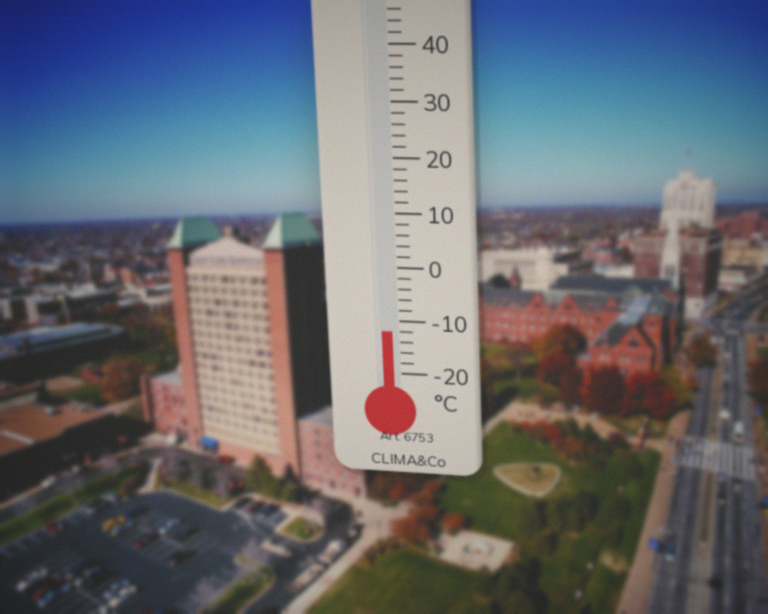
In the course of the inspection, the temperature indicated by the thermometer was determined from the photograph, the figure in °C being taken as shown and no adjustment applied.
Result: -12 °C
